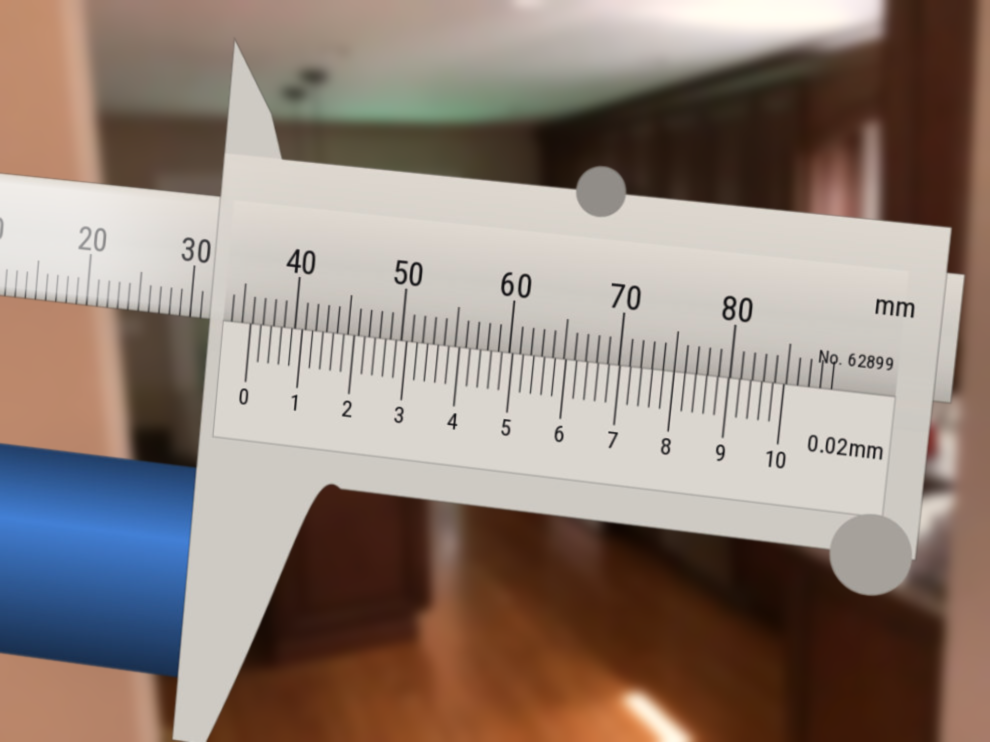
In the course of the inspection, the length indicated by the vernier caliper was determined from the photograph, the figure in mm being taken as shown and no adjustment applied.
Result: 35.8 mm
